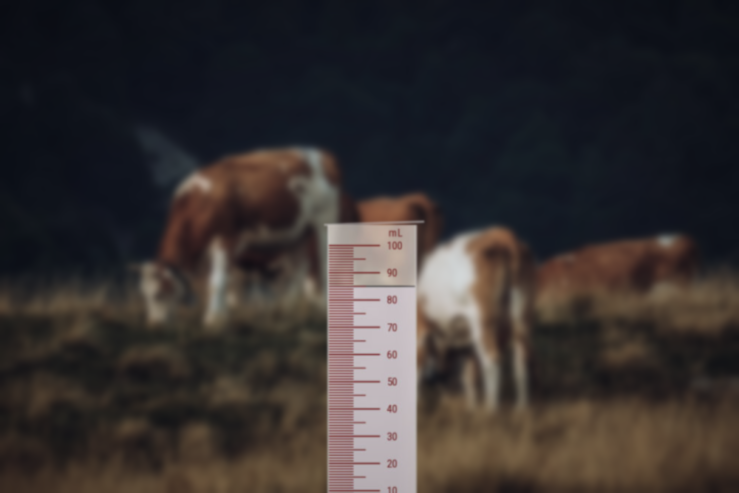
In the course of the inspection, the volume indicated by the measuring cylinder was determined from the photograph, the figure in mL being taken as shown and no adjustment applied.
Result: 85 mL
